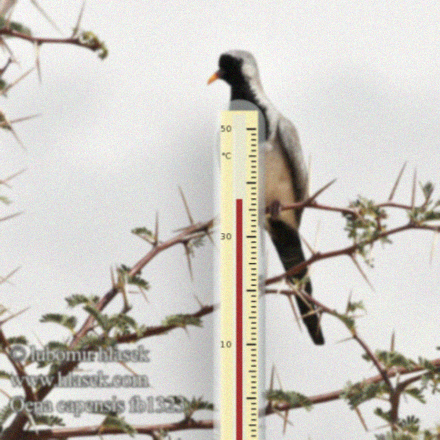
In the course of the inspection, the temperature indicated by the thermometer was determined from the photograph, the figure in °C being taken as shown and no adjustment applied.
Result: 37 °C
